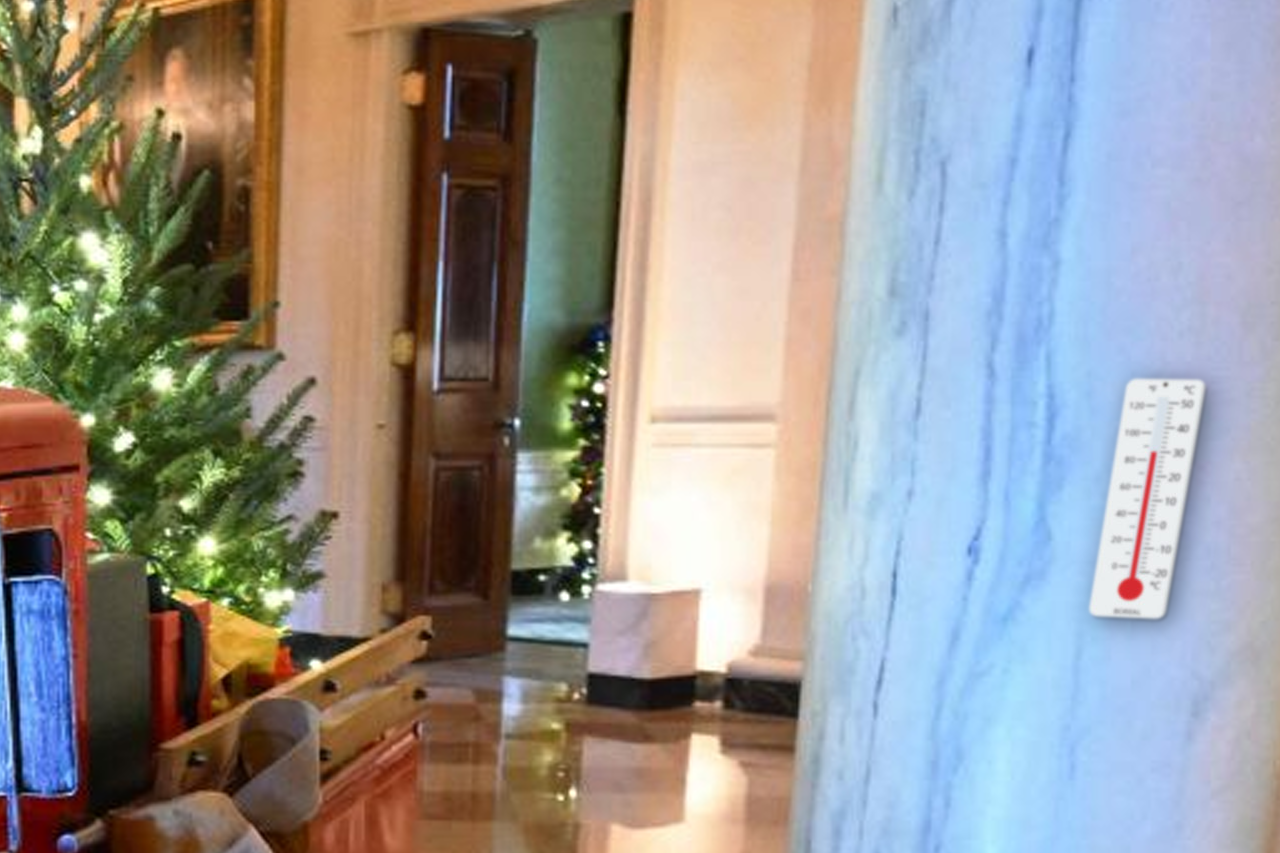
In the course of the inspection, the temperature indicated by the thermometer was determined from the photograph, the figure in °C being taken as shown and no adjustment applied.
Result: 30 °C
